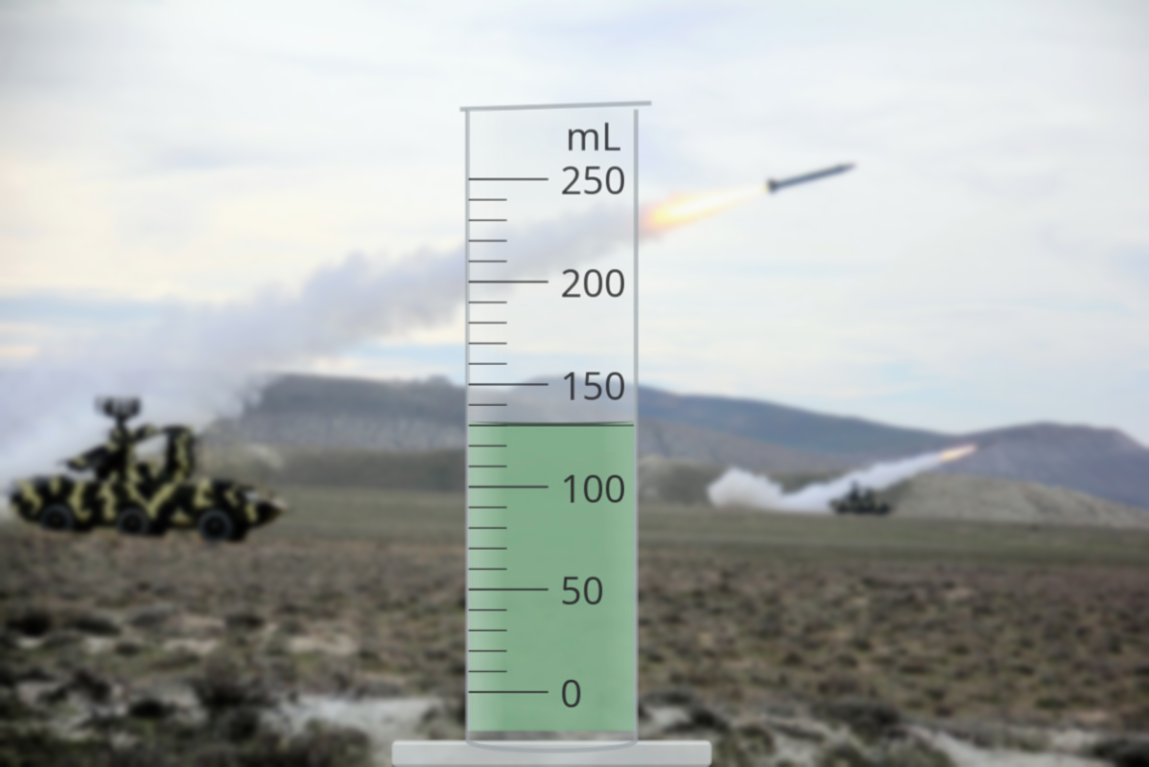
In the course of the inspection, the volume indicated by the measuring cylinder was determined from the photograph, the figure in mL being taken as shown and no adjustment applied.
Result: 130 mL
